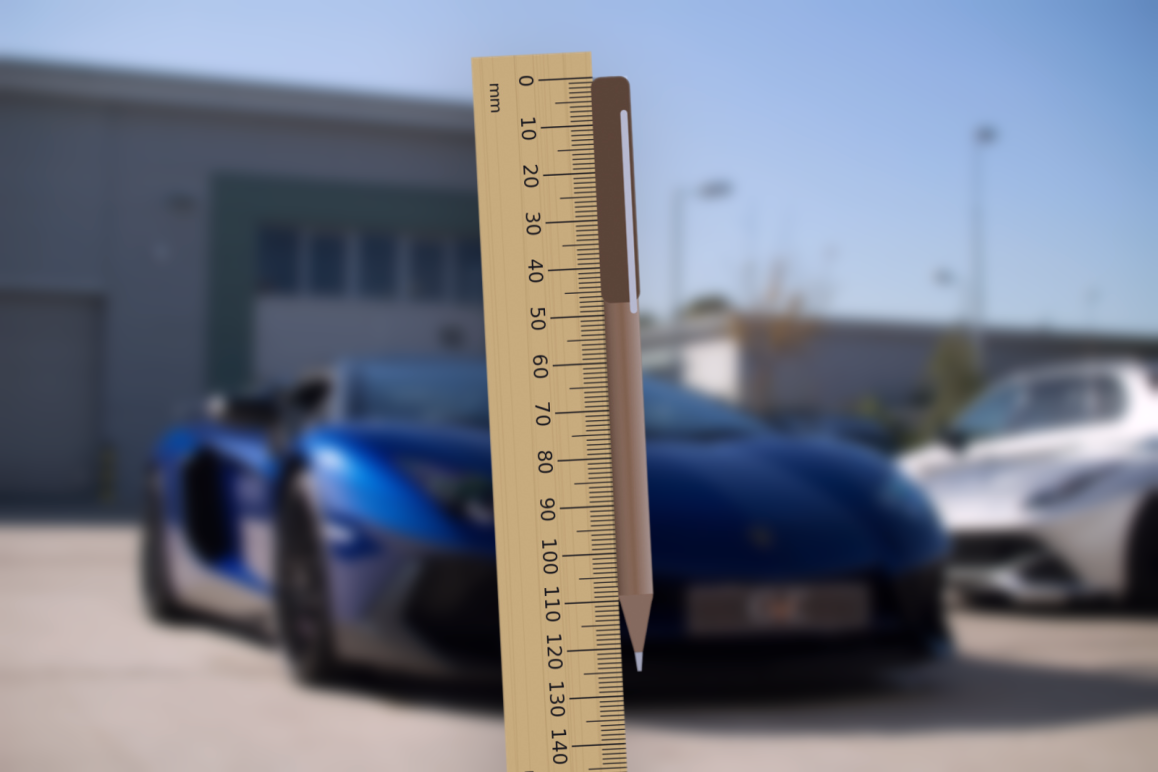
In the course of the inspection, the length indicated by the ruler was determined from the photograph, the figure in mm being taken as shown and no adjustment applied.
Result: 125 mm
